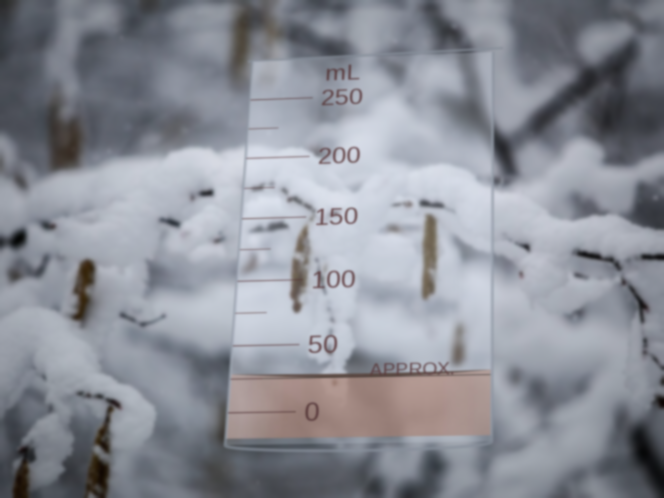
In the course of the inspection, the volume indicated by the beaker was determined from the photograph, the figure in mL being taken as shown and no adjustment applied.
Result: 25 mL
